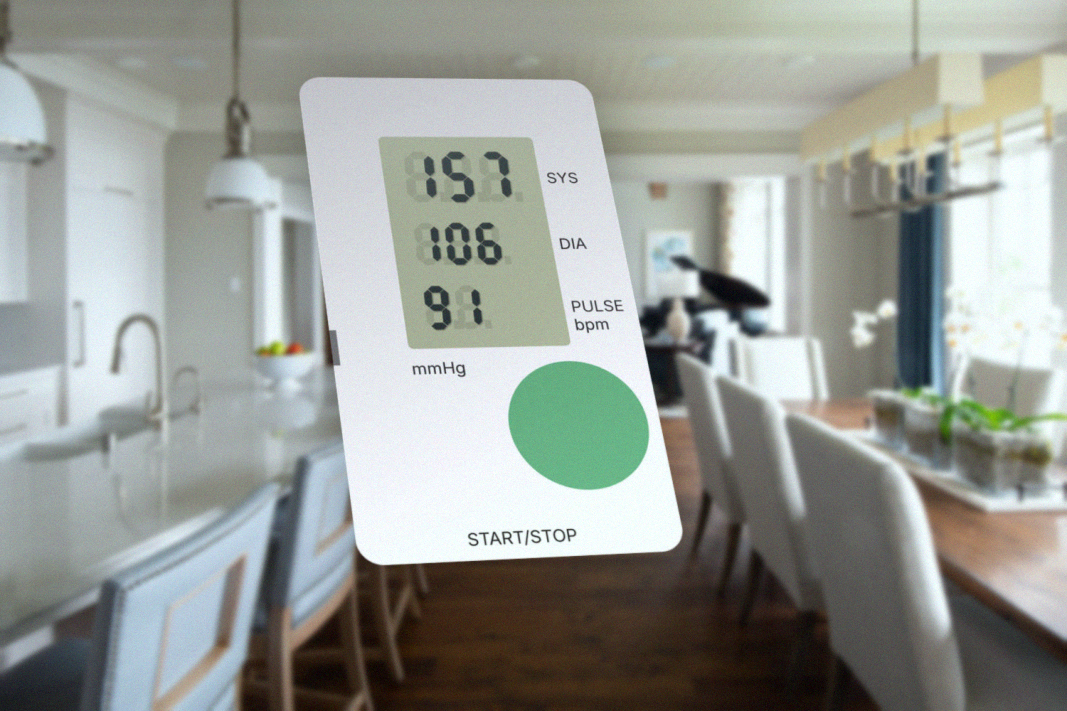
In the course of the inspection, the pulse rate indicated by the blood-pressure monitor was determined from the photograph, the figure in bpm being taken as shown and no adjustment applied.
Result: 91 bpm
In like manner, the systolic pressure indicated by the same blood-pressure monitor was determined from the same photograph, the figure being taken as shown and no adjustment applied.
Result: 157 mmHg
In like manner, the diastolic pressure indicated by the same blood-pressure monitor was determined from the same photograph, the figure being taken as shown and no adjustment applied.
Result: 106 mmHg
